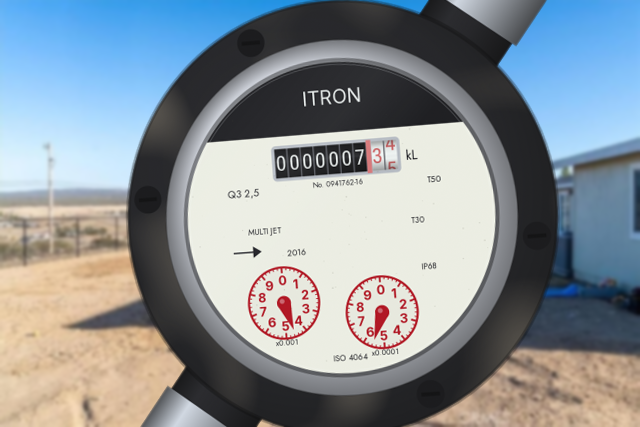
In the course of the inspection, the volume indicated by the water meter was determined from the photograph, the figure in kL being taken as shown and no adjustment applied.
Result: 7.3445 kL
